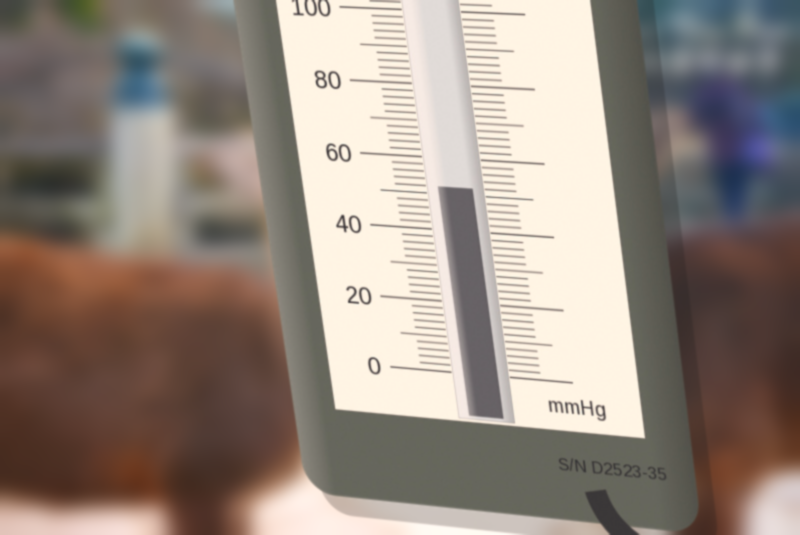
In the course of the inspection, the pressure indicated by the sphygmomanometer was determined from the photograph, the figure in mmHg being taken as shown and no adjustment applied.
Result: 52 mmHg
